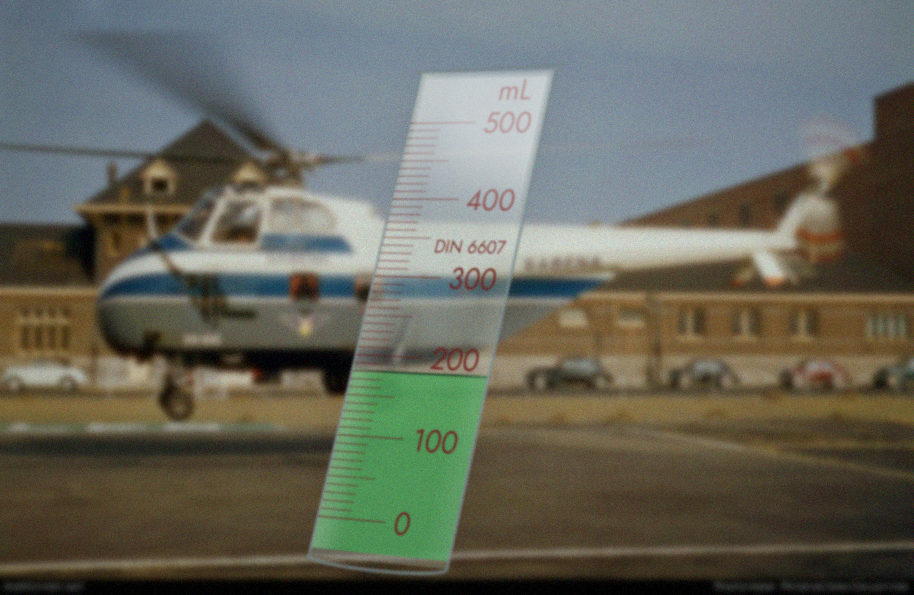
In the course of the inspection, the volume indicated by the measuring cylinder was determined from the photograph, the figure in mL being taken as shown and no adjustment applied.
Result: 180 mL
